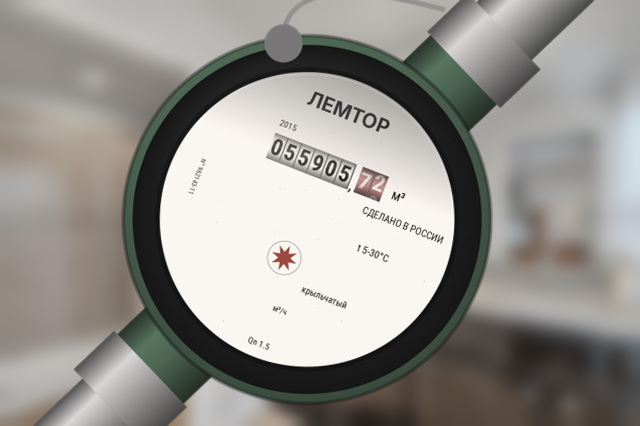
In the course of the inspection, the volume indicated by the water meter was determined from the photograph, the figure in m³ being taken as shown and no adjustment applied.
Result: 55905.72 m³
